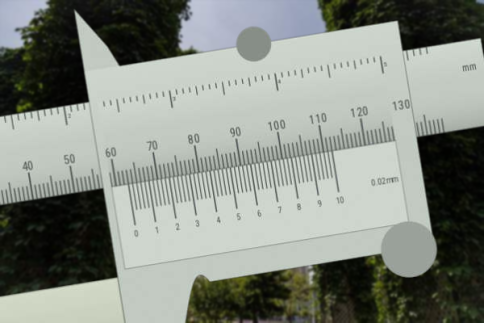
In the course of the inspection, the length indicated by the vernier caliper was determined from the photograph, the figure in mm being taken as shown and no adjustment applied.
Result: 63.0 mm
